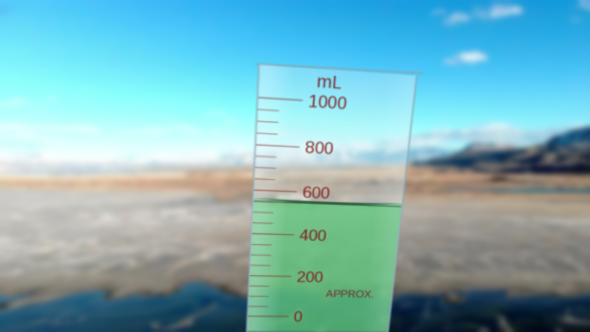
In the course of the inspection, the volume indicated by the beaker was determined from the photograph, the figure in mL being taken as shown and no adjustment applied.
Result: 550 mL
